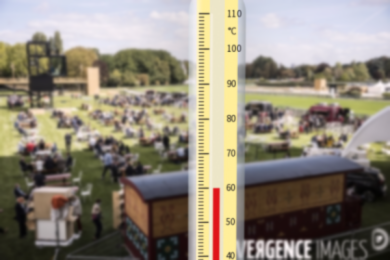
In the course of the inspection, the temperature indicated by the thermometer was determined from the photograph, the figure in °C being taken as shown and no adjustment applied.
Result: 60 °C
